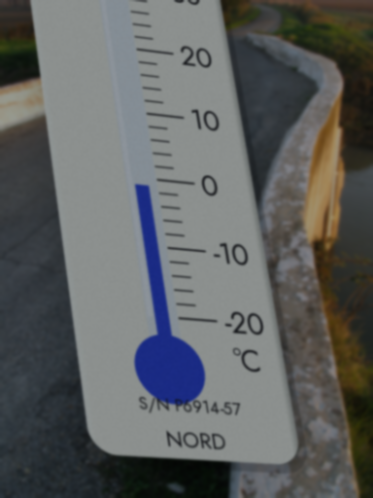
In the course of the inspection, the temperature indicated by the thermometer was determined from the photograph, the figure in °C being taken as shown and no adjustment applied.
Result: -1 °C
